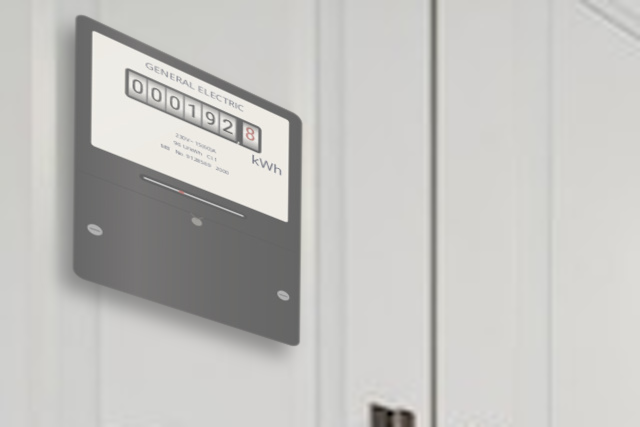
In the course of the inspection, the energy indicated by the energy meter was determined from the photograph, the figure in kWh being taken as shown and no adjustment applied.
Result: 192.8 kWh
